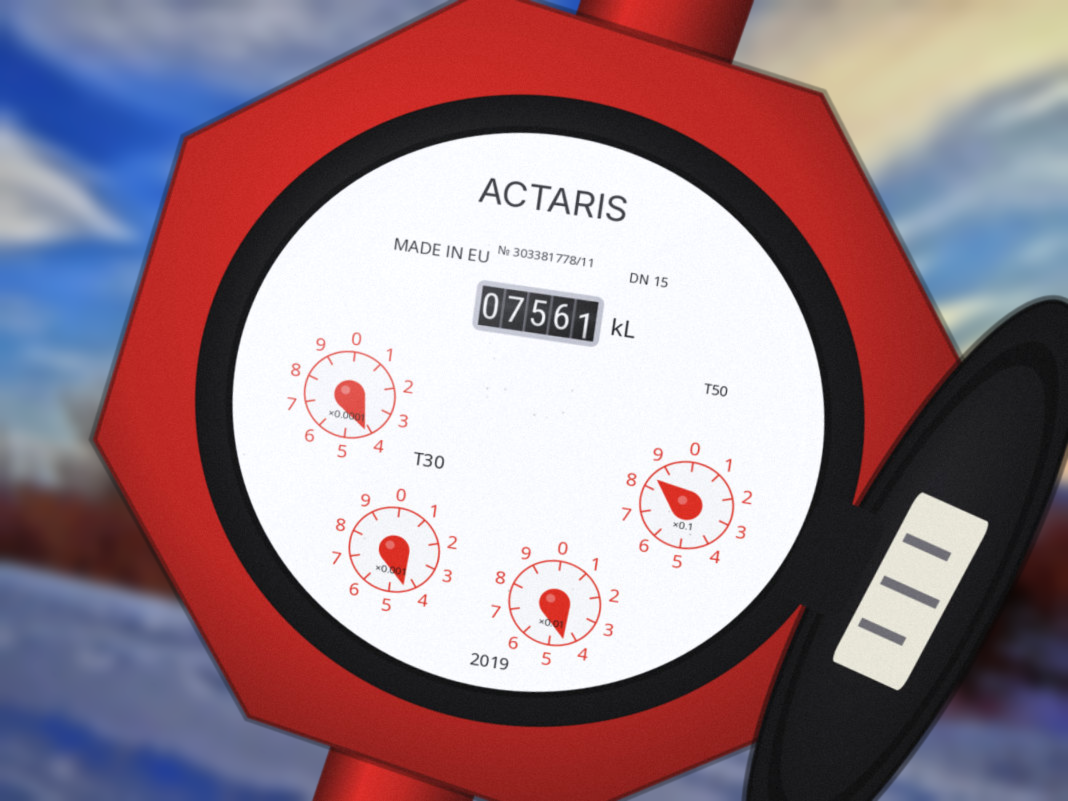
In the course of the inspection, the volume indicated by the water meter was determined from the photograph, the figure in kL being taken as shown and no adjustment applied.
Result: 7560.8444 kL
